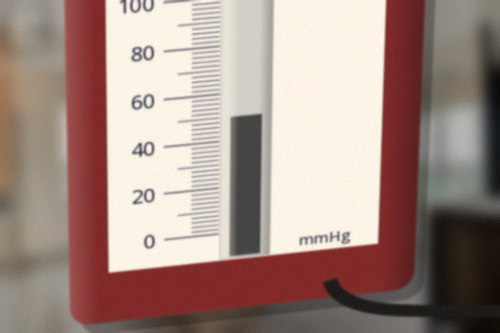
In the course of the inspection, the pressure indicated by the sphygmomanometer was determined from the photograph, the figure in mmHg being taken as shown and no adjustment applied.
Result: 50 mmHg
